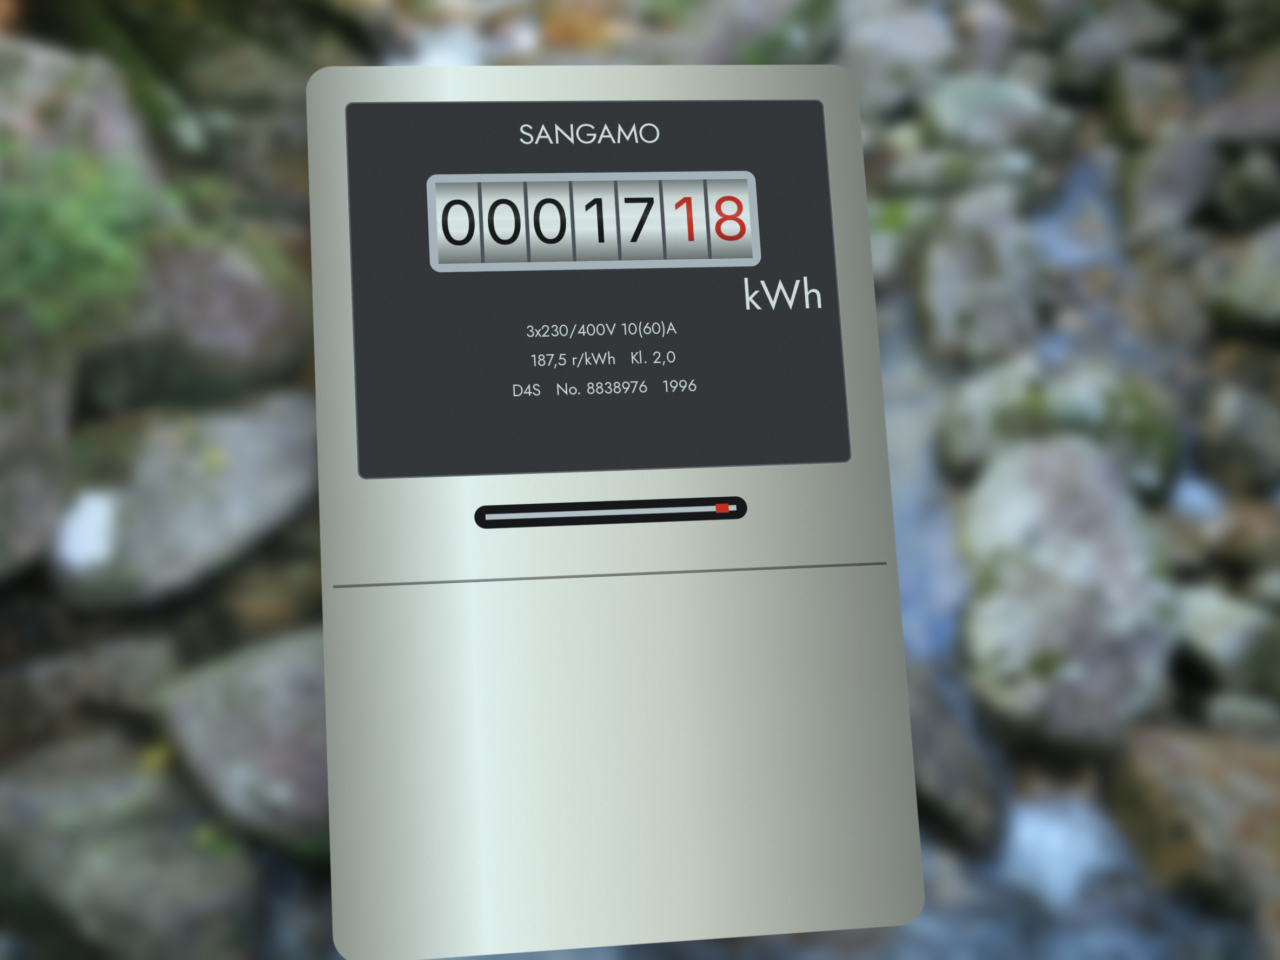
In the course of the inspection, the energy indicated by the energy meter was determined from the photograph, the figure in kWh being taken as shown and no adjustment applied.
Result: 17.18 kWh
